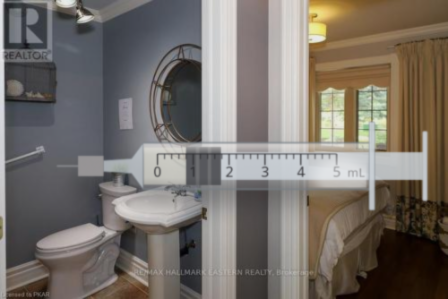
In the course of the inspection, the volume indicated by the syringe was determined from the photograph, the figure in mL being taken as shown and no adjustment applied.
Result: 0.8 mL
